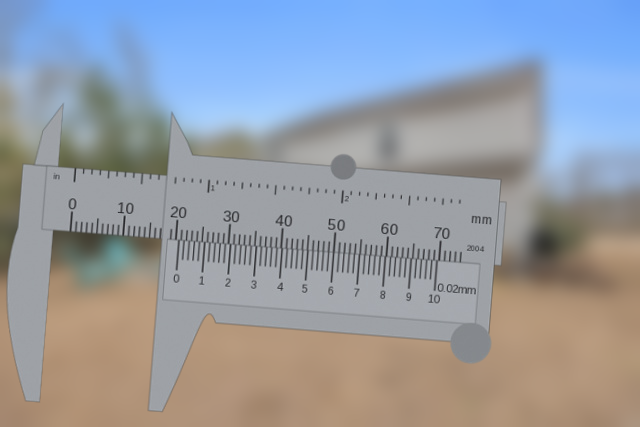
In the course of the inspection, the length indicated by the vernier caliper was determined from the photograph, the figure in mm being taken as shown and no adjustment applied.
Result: 20.6 mm
